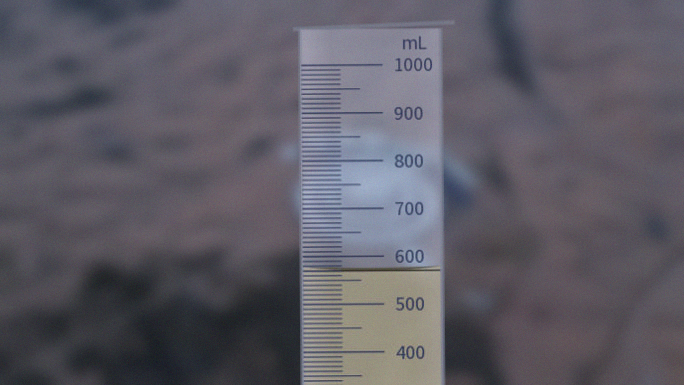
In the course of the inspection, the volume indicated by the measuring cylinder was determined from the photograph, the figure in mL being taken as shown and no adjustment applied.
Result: 570 mL
